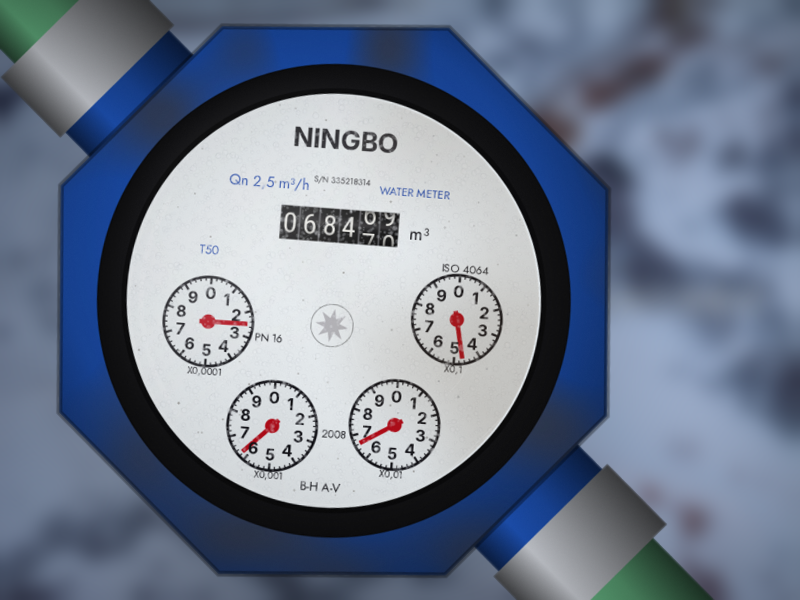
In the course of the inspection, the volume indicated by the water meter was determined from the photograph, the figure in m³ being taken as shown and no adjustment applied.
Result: 68469.4662 m³
